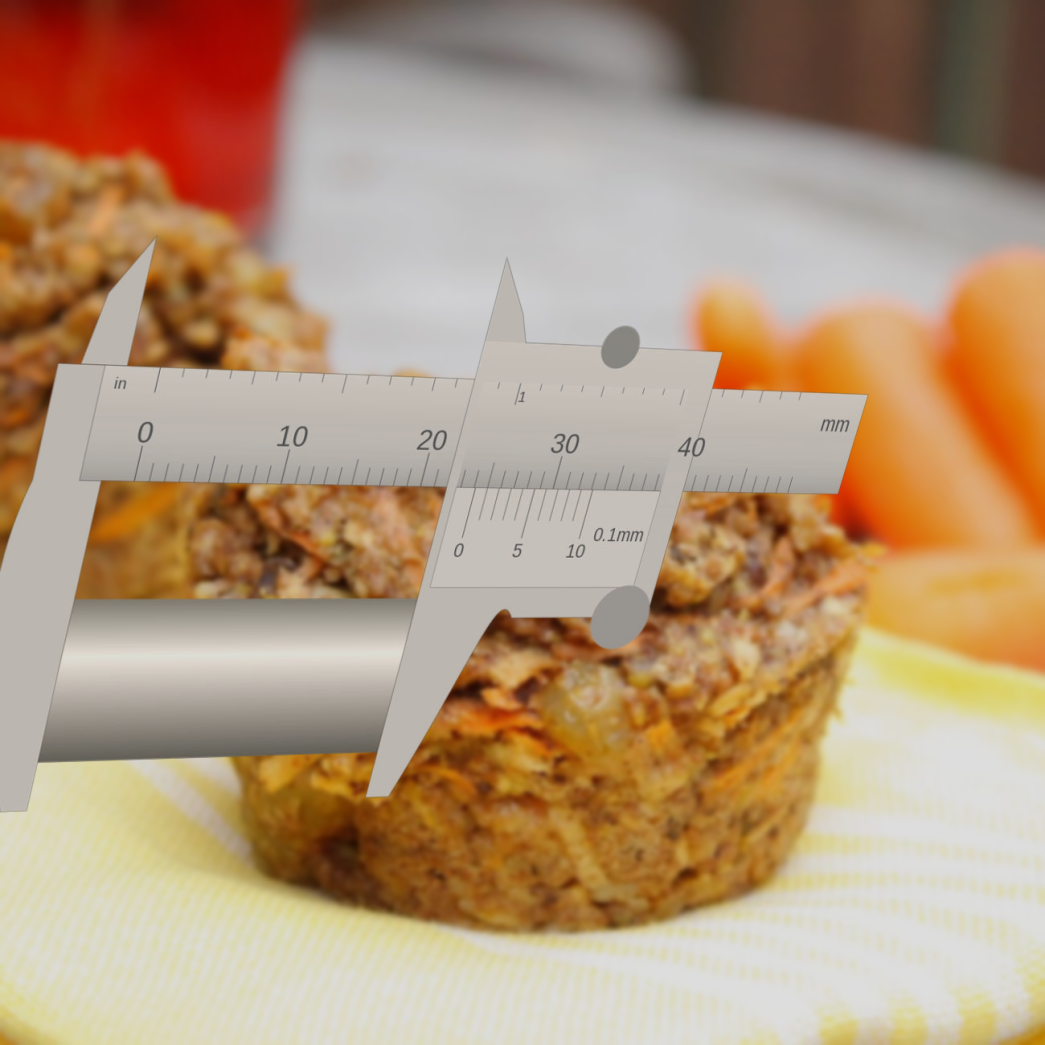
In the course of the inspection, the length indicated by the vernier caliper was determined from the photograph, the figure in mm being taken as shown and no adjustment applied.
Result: 24.1 mm
